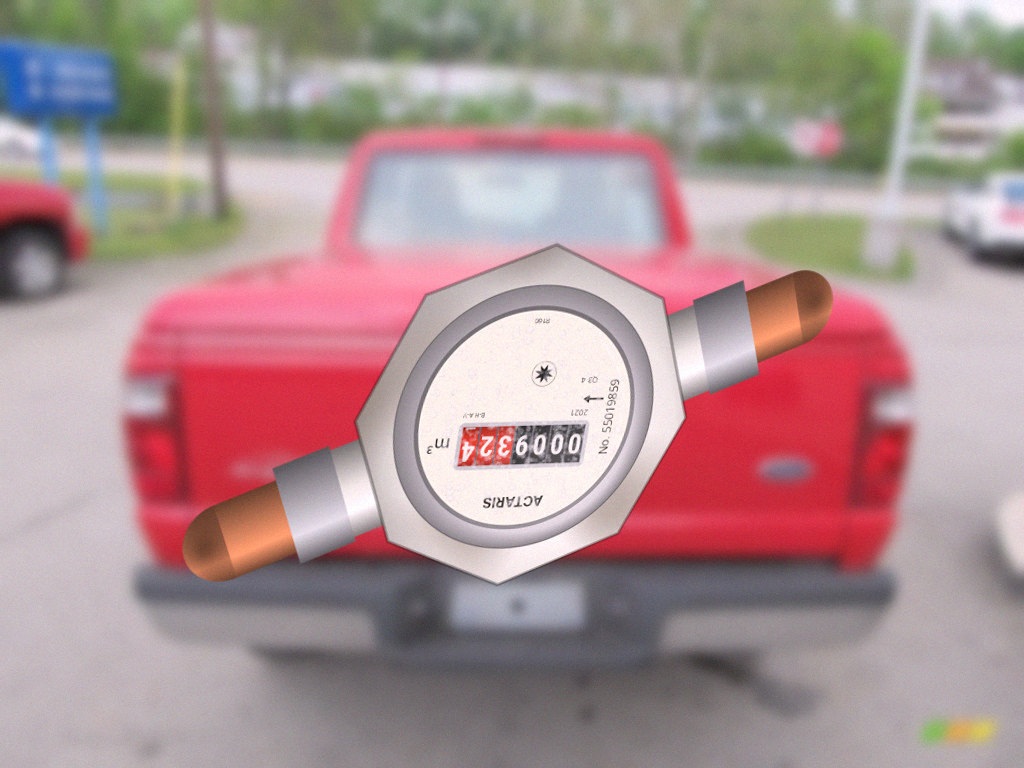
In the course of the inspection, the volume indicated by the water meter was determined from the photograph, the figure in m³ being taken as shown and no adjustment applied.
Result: 9.324 m³
